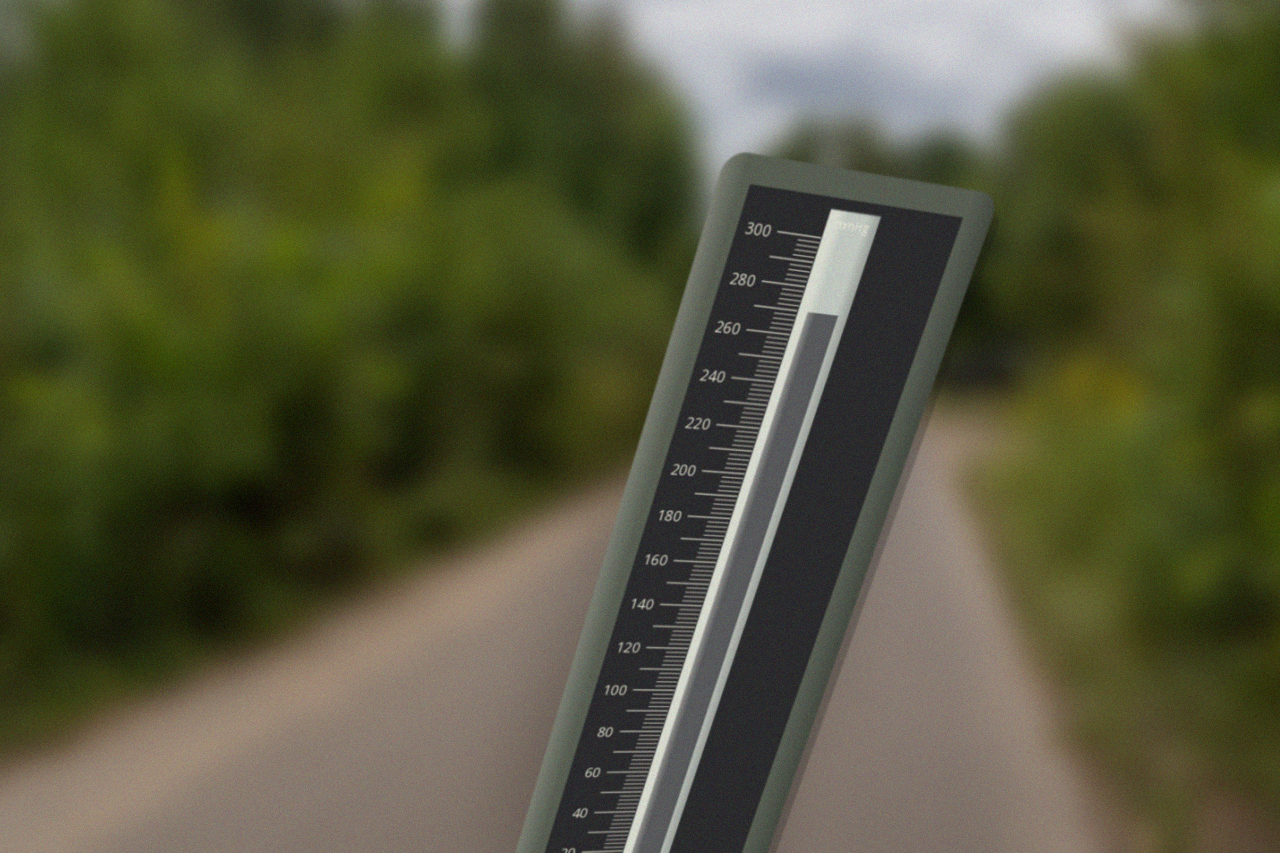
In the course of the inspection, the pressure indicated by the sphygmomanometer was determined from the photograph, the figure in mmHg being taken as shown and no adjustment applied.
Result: 270 mmHg
